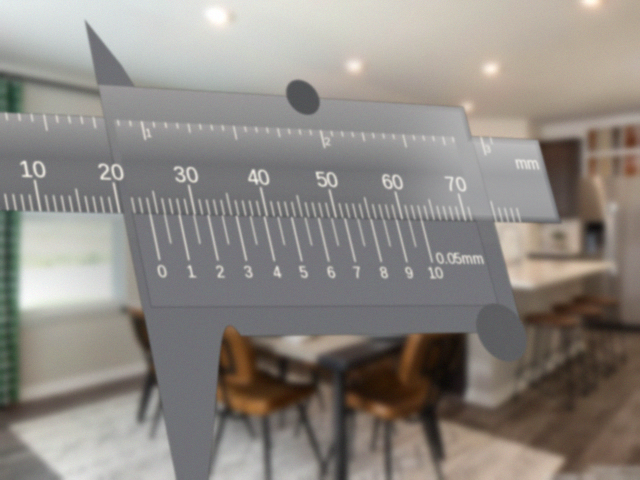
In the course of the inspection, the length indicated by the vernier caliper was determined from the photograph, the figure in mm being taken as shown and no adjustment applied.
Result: 24.0 mm
